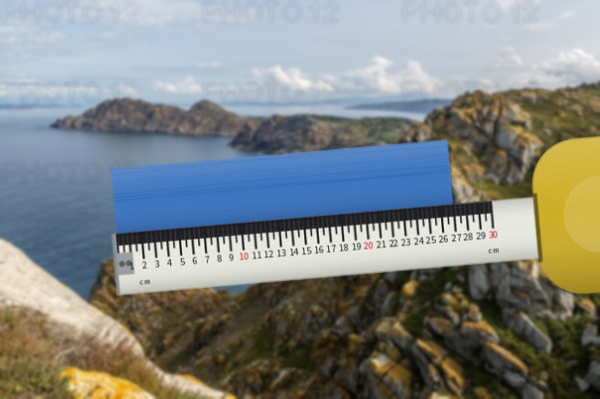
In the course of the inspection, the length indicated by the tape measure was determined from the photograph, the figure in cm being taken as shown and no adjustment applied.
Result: 27 cm
